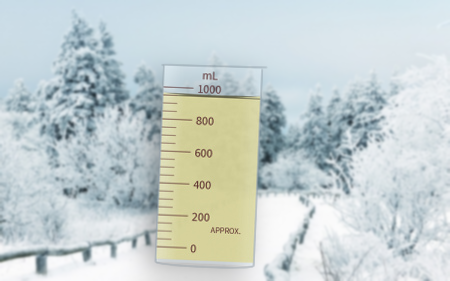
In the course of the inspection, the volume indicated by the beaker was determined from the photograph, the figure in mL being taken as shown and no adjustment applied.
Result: 950 mL
